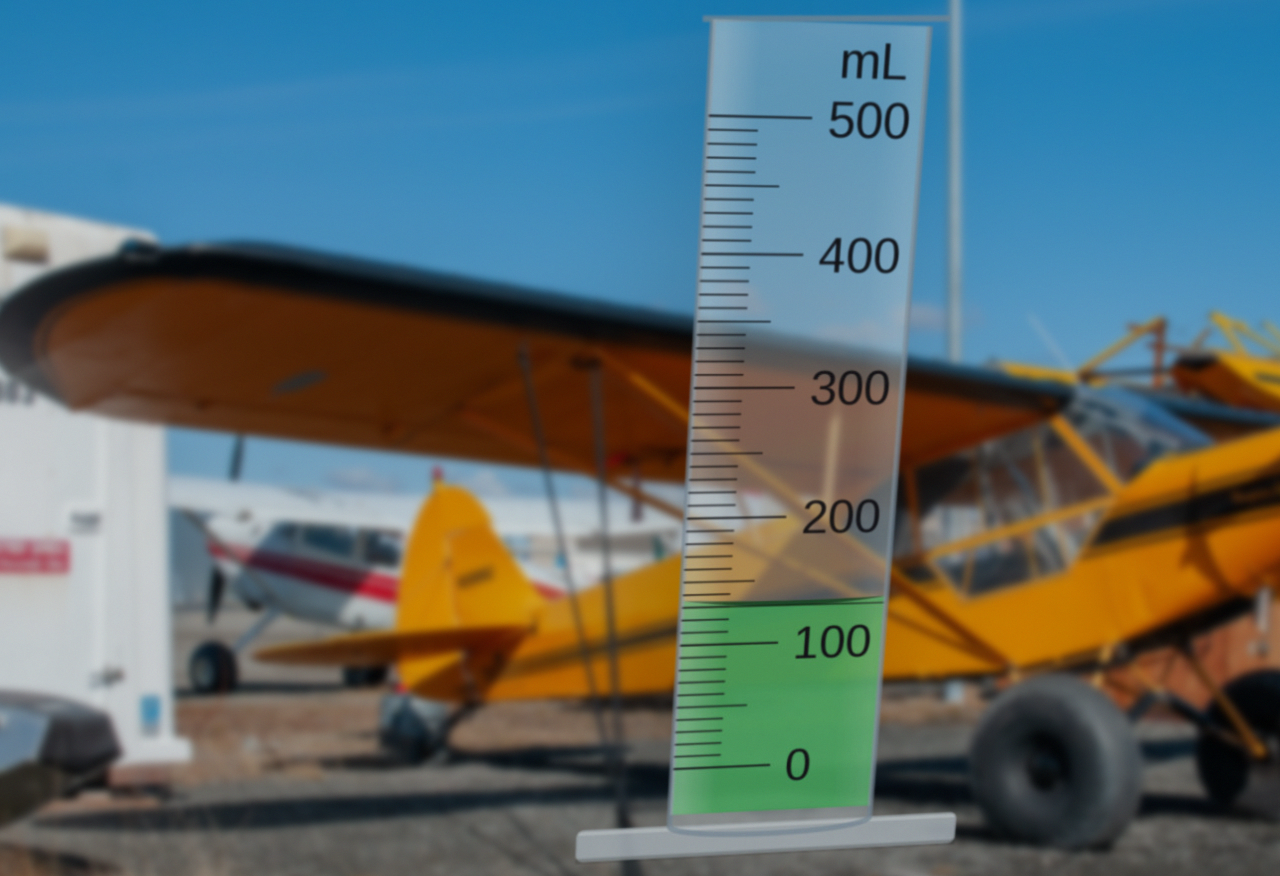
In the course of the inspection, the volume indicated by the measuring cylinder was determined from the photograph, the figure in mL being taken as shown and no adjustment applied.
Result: 130 mL
